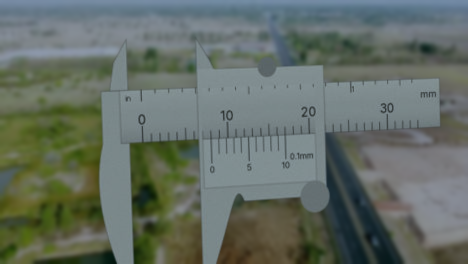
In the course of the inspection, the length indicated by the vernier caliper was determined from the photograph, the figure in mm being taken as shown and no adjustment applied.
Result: 8.0 mm
